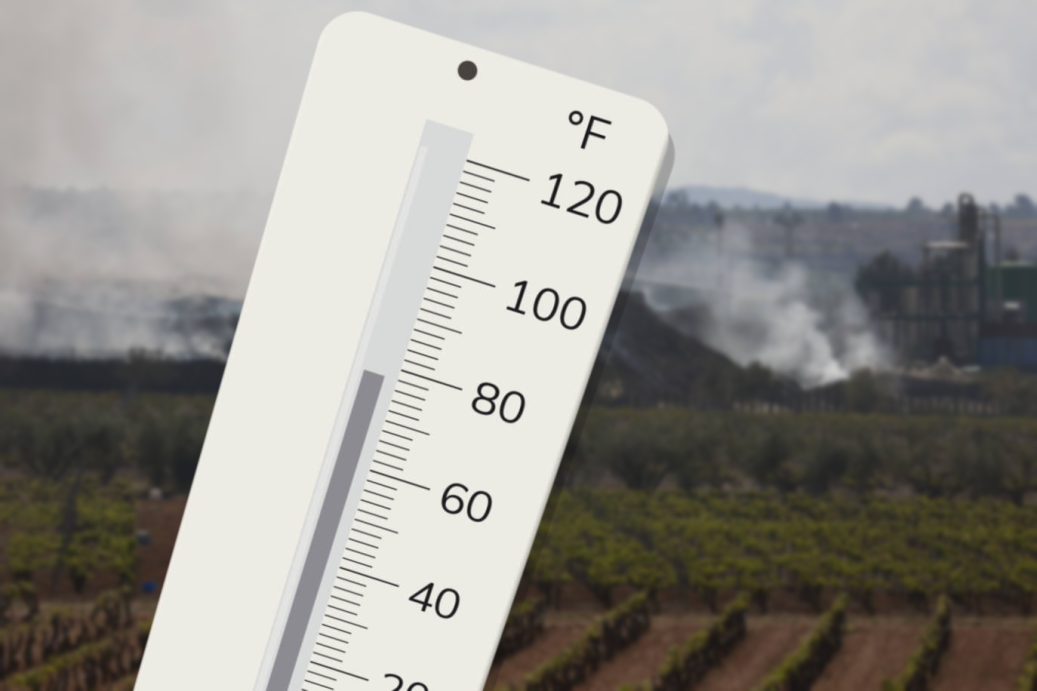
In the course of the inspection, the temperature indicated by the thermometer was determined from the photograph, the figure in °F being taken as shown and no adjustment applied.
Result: 78 °F
